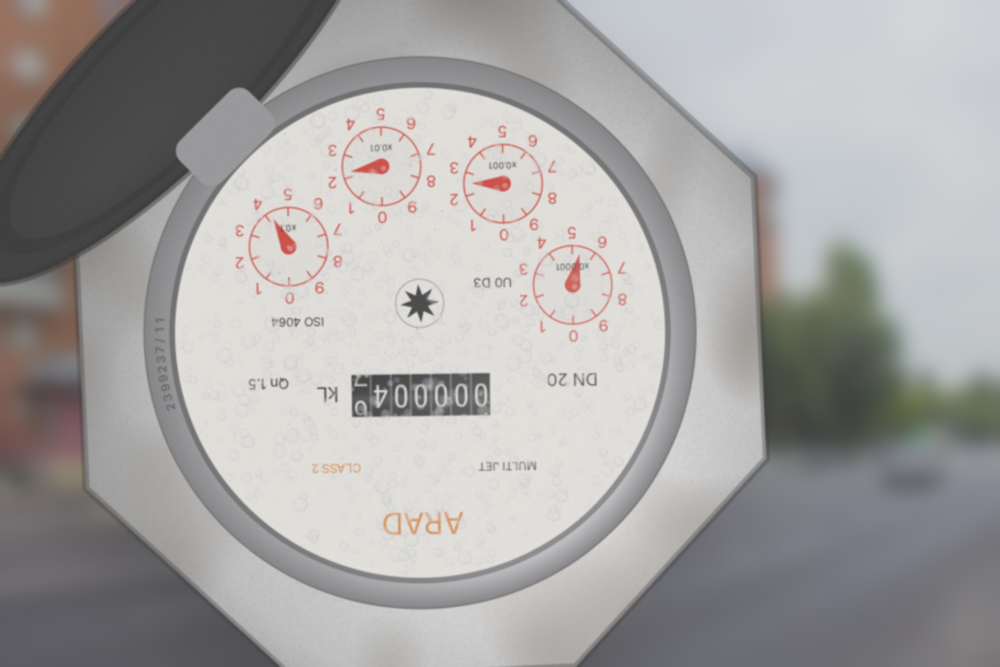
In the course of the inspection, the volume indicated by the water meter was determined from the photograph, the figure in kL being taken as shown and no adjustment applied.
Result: 46.4225 kL
